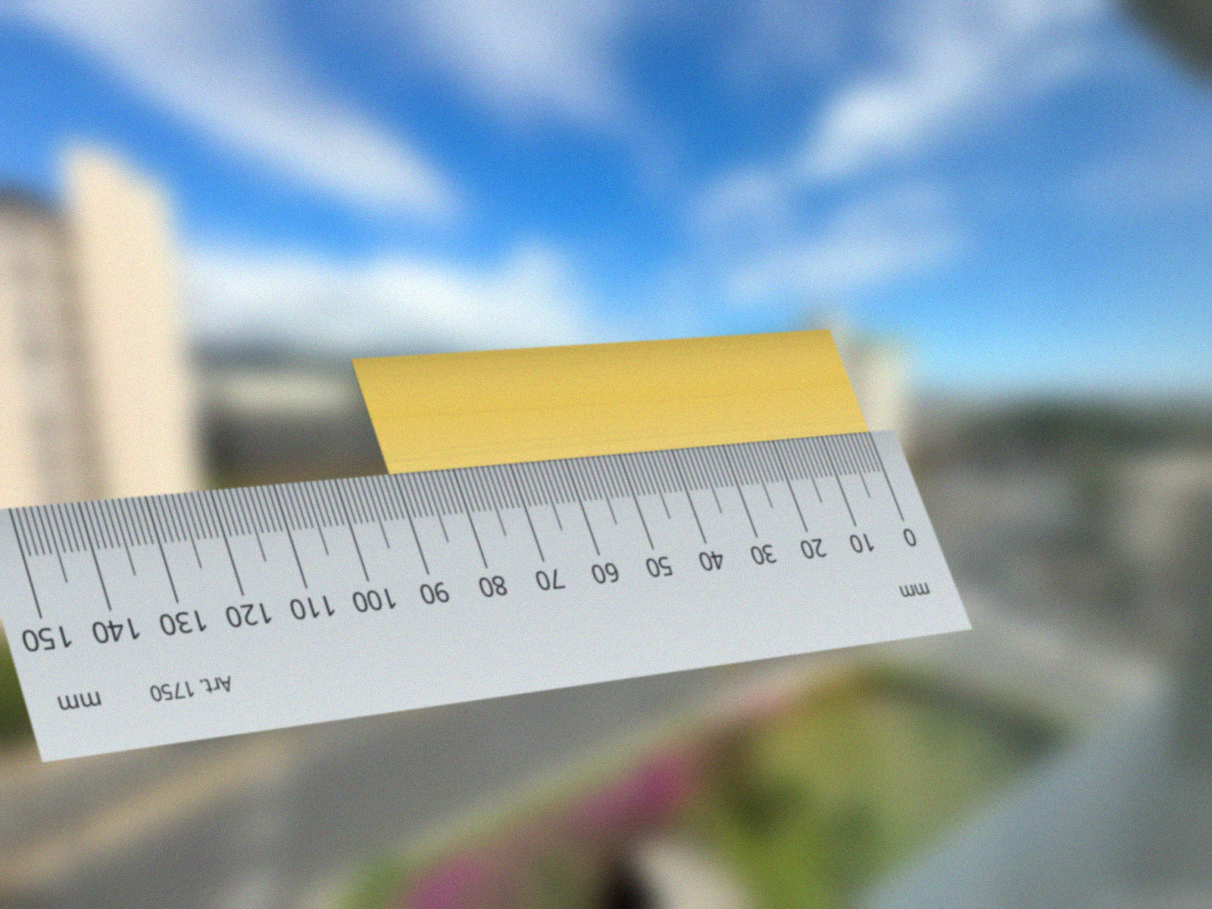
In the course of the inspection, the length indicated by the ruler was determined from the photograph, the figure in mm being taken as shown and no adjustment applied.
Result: 91 mm
